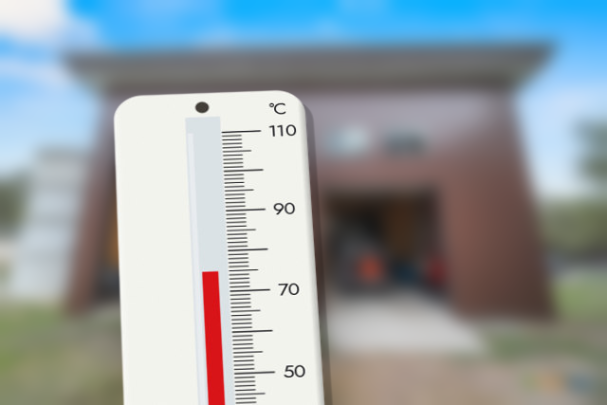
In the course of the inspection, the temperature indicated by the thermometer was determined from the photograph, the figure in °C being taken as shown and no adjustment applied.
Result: 75 °C
